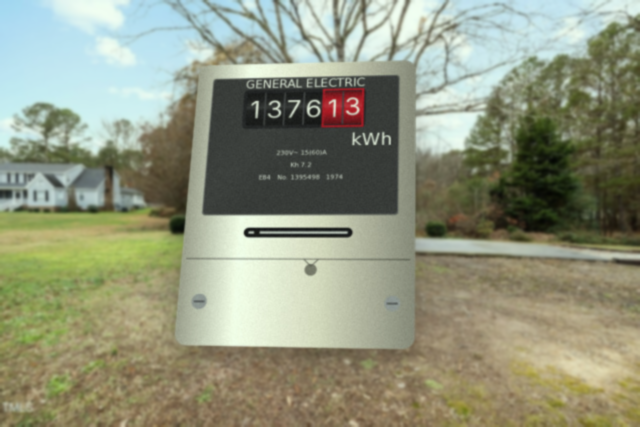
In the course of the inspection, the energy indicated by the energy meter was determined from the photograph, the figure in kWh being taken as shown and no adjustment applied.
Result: 1376.13 kWh
